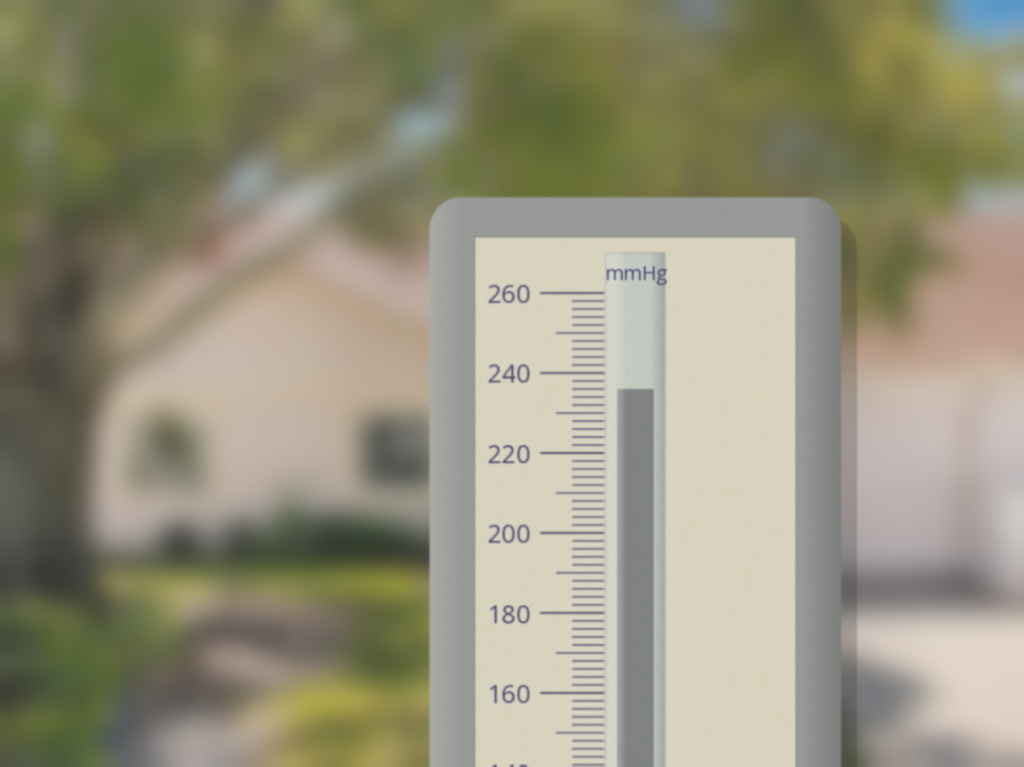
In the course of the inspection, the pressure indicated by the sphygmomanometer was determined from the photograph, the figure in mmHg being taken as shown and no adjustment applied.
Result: 236 mmHg
